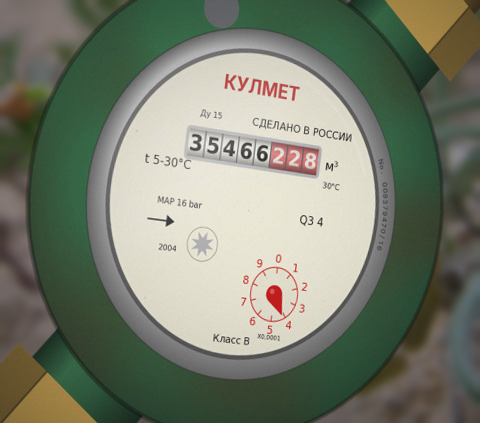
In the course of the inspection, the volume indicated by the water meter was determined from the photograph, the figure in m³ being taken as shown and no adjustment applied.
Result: 35466.2284 m³
